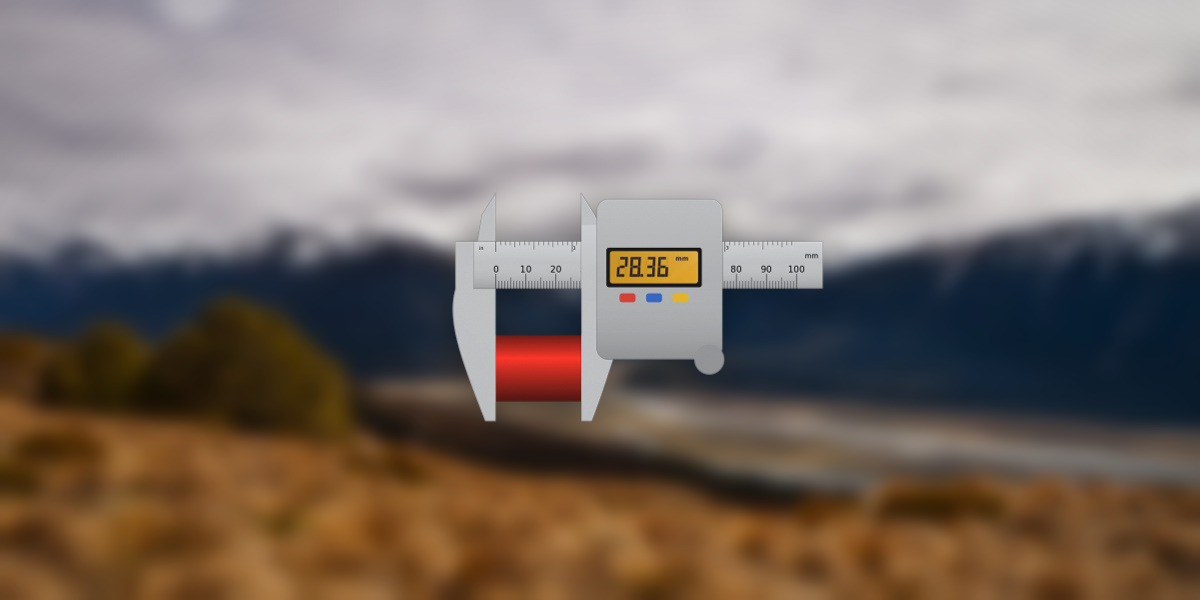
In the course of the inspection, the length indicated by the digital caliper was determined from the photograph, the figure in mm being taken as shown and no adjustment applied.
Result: 28.36 mm
